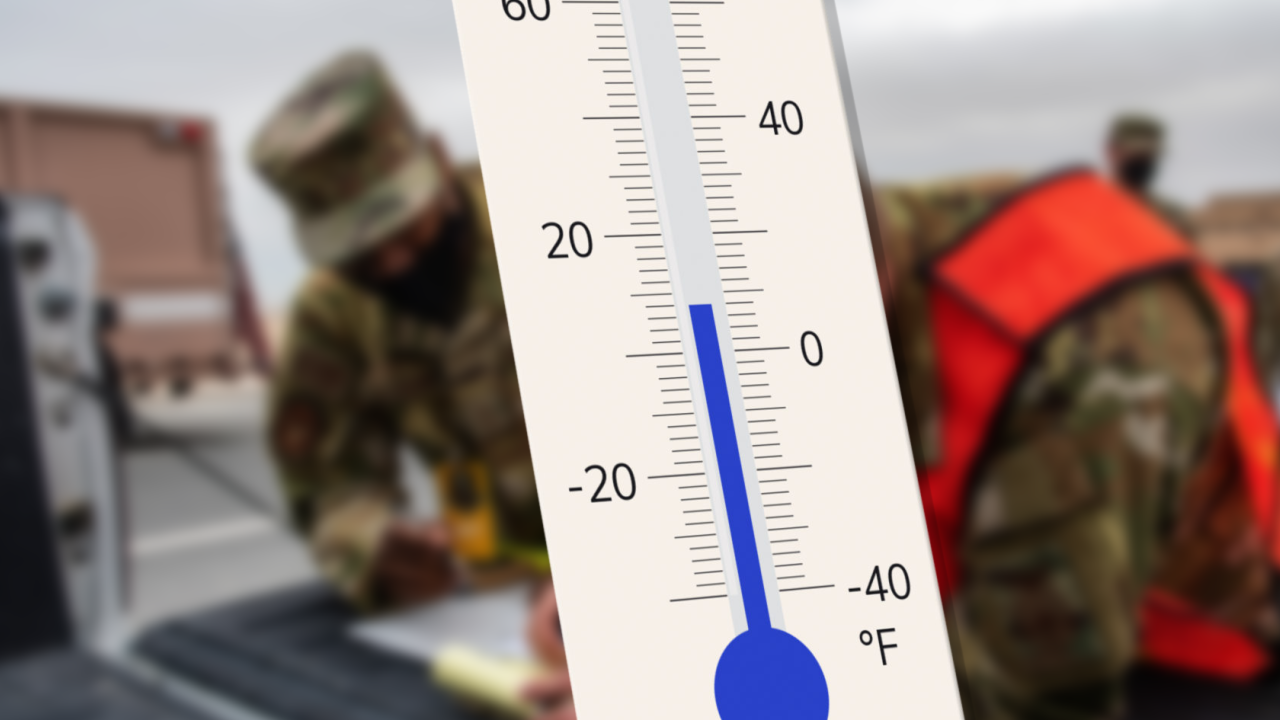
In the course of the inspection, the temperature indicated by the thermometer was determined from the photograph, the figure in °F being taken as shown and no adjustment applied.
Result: 8 °F
